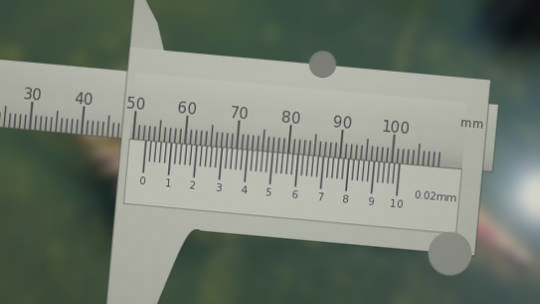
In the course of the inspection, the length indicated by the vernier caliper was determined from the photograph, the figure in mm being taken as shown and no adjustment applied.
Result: 52.5 mm
